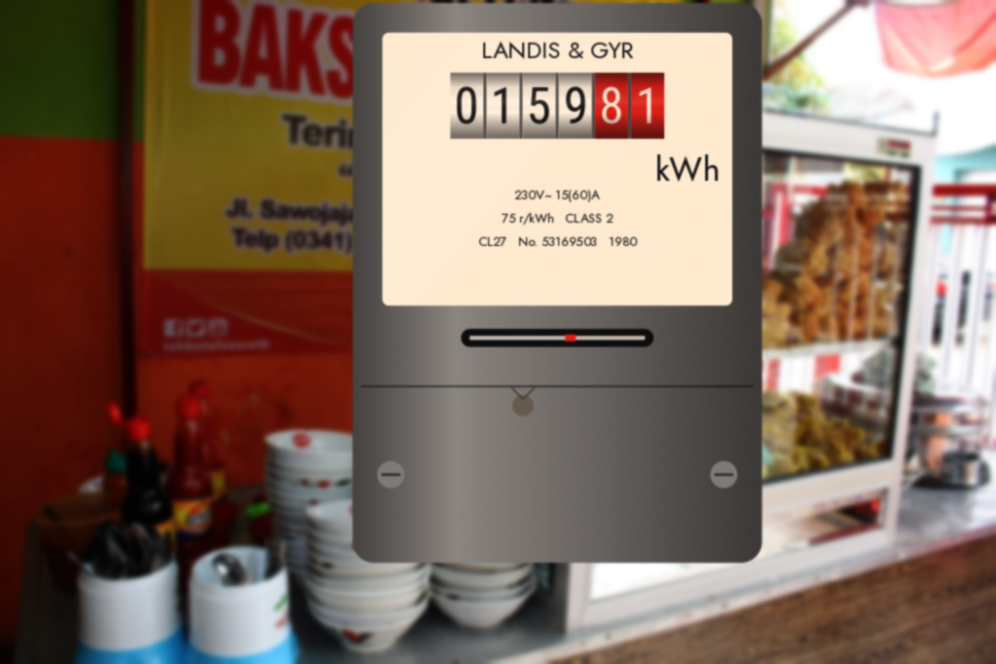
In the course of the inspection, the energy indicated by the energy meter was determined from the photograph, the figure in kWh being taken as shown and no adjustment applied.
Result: 159.81 kWh
